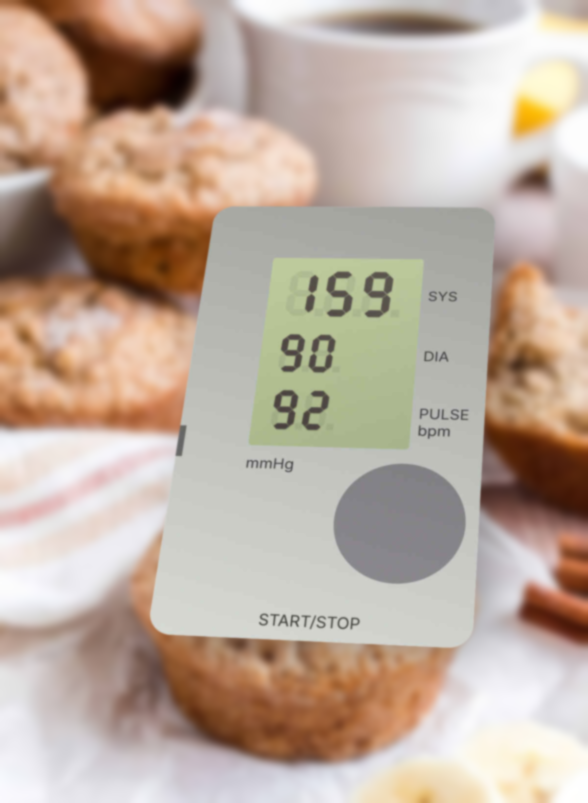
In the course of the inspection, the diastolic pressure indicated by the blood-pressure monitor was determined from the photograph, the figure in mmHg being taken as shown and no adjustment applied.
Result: 90 mmHg
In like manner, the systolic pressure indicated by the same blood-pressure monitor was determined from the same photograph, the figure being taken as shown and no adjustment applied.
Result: 159 mmHg
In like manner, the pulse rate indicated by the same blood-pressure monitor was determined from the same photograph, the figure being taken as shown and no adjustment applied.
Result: 92 bpm
